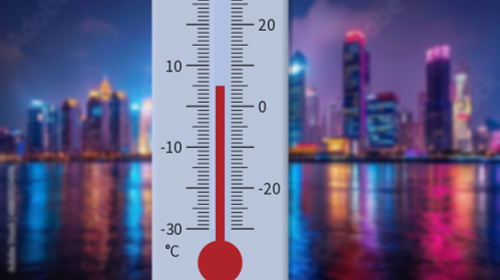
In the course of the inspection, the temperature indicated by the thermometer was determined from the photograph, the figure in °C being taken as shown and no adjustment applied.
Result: 5 °C
